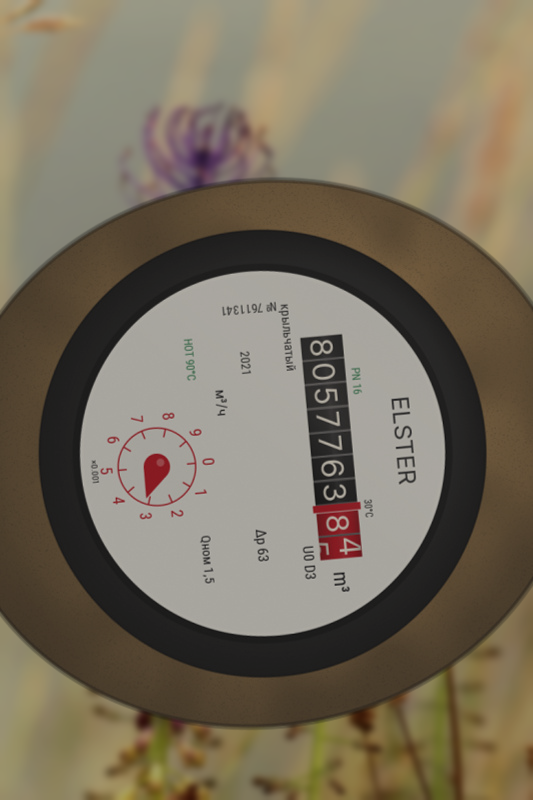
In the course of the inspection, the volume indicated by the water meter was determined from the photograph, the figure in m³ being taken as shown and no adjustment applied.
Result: 8057763.843 m³
